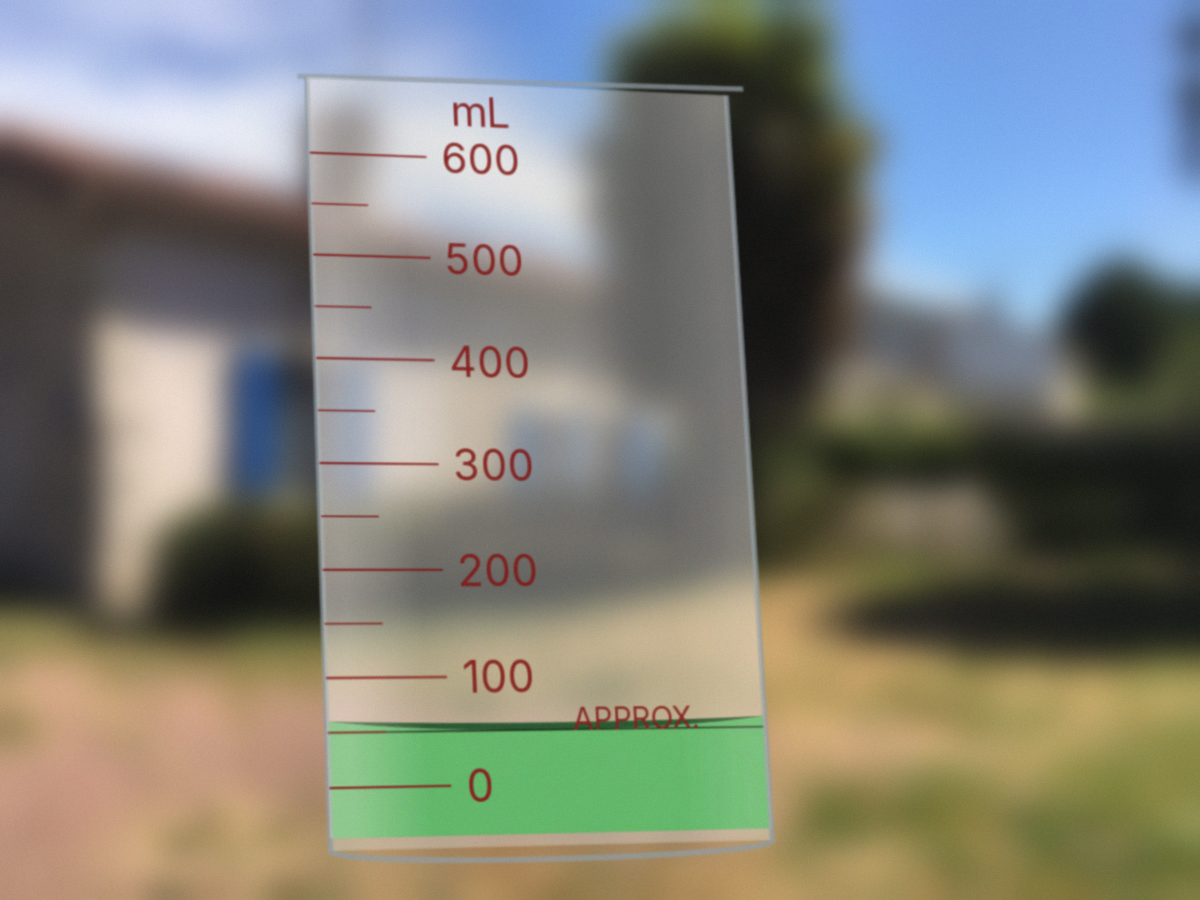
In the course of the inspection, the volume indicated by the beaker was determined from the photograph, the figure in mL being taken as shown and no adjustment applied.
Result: 50 mL
